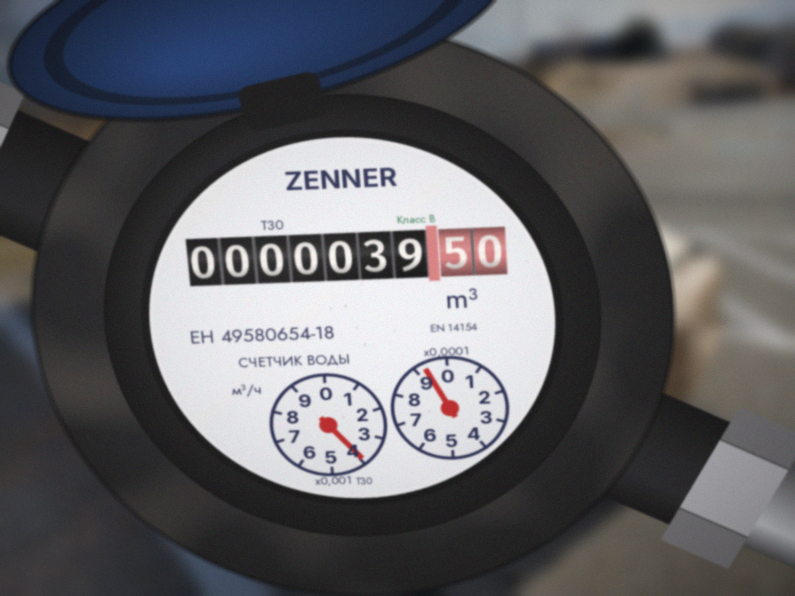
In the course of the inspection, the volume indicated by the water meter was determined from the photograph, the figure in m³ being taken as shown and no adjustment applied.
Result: 39.5039 m³
